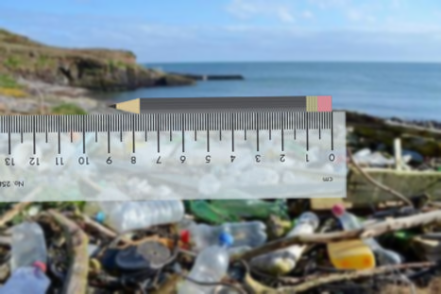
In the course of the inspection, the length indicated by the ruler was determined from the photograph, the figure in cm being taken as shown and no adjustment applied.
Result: 9 cm
